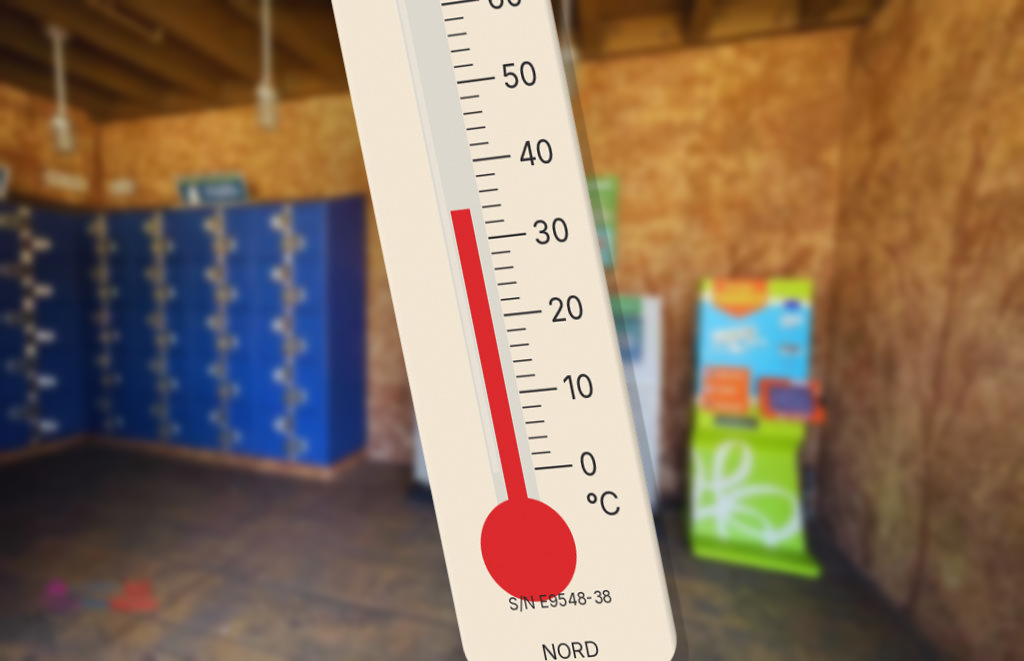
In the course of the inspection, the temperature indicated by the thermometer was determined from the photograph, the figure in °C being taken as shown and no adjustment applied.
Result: 34 °C
